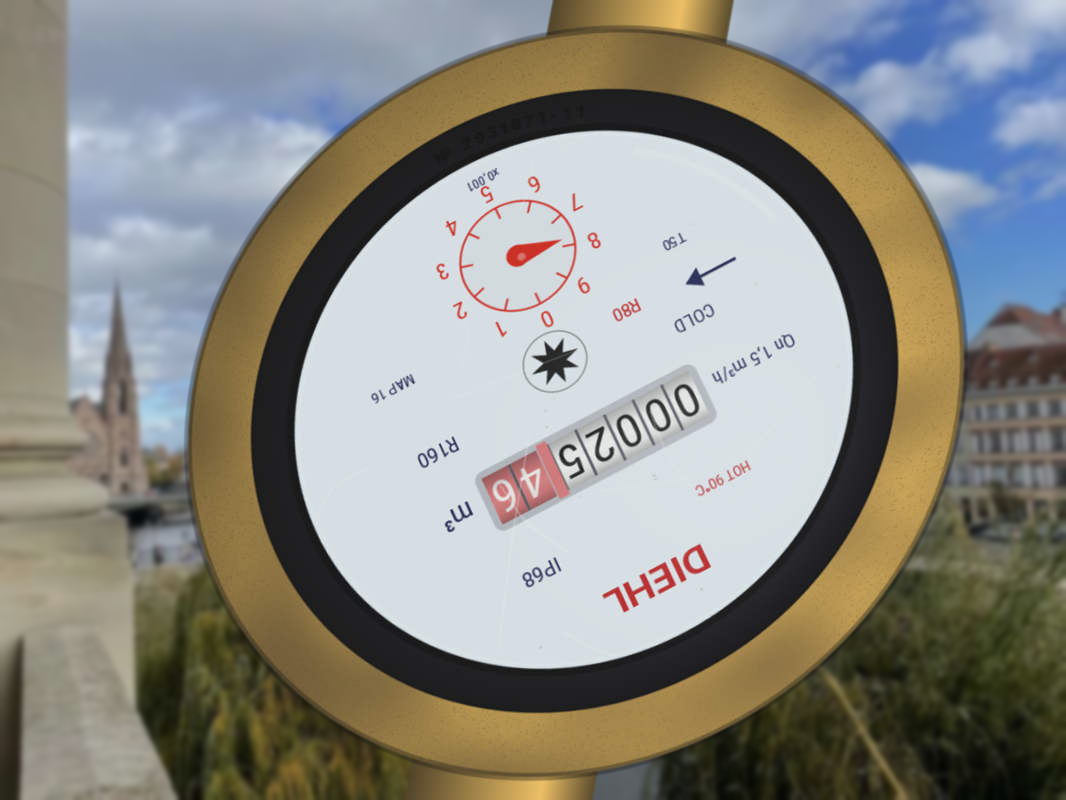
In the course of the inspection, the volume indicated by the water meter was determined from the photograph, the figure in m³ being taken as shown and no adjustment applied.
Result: 25.467 m³
